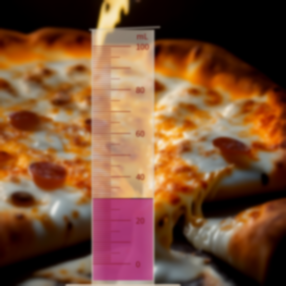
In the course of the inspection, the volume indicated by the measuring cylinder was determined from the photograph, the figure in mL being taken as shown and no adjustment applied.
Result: 30 mL
